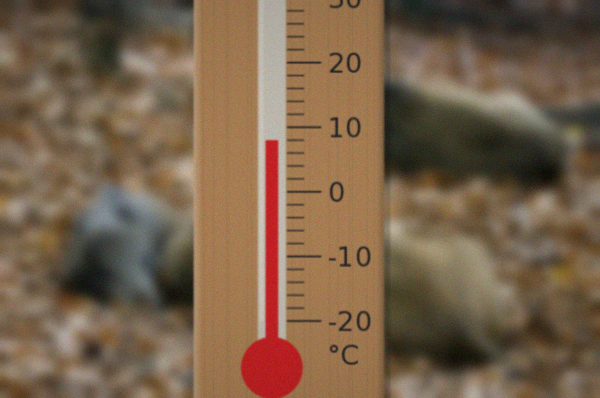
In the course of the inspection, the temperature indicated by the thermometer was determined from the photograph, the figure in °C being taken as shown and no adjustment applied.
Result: 8 °C
